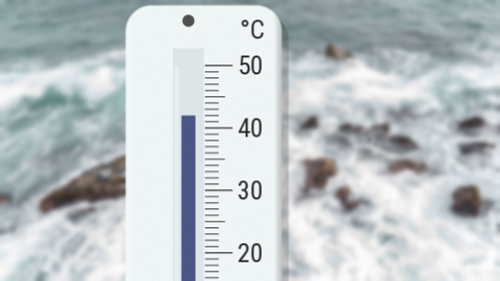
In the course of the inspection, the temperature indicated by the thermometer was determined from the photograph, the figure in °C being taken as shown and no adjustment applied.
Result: 42 °C
